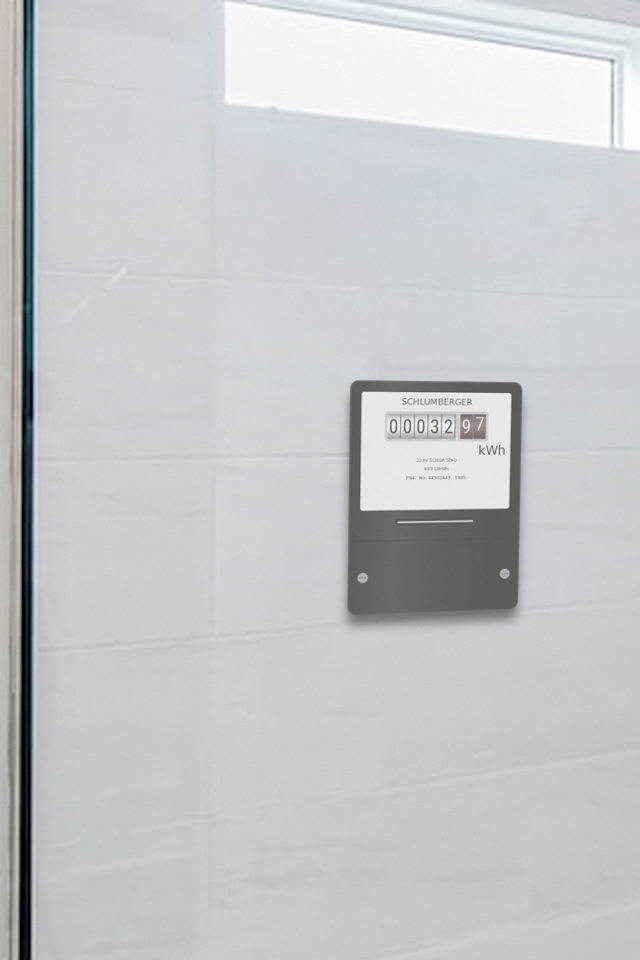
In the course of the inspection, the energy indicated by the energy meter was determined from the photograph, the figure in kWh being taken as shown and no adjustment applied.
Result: 32.97 kWh
